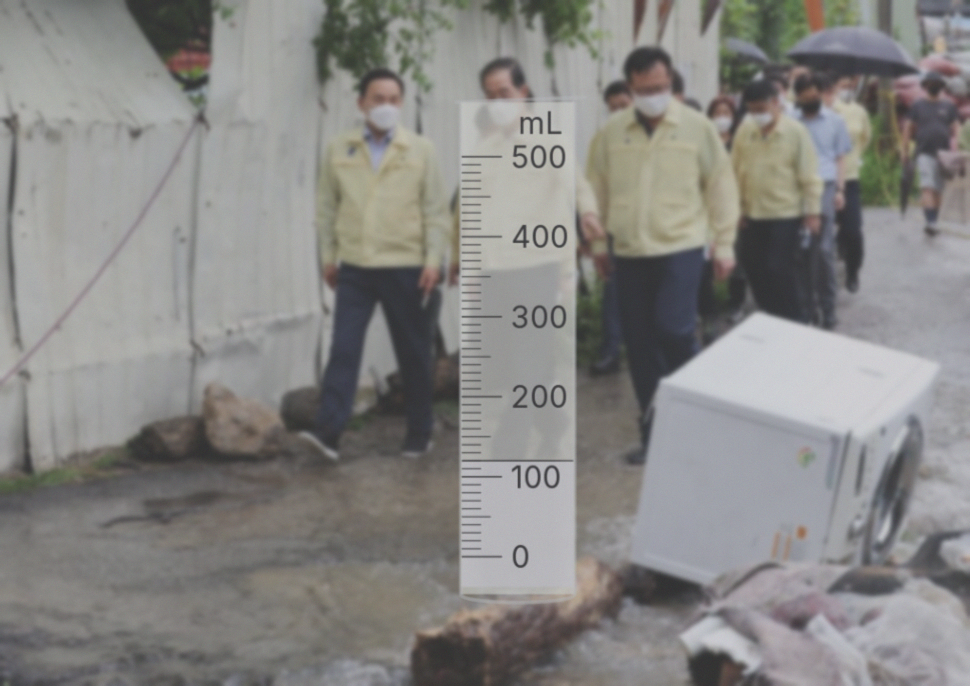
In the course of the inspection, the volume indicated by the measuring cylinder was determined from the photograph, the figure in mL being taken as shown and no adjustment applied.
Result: 120 mL
